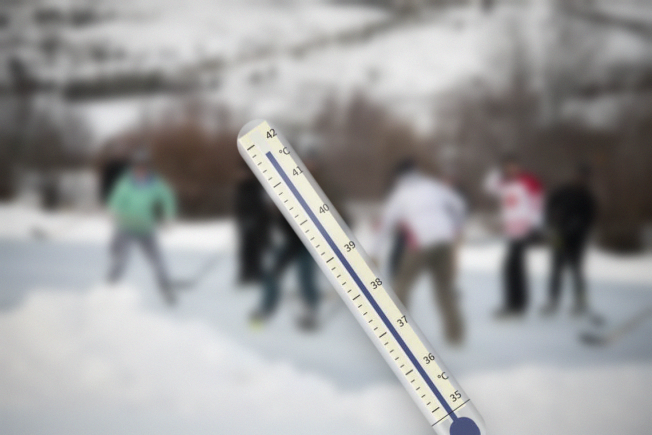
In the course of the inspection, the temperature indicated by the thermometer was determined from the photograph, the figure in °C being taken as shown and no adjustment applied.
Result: 41.7 °C
